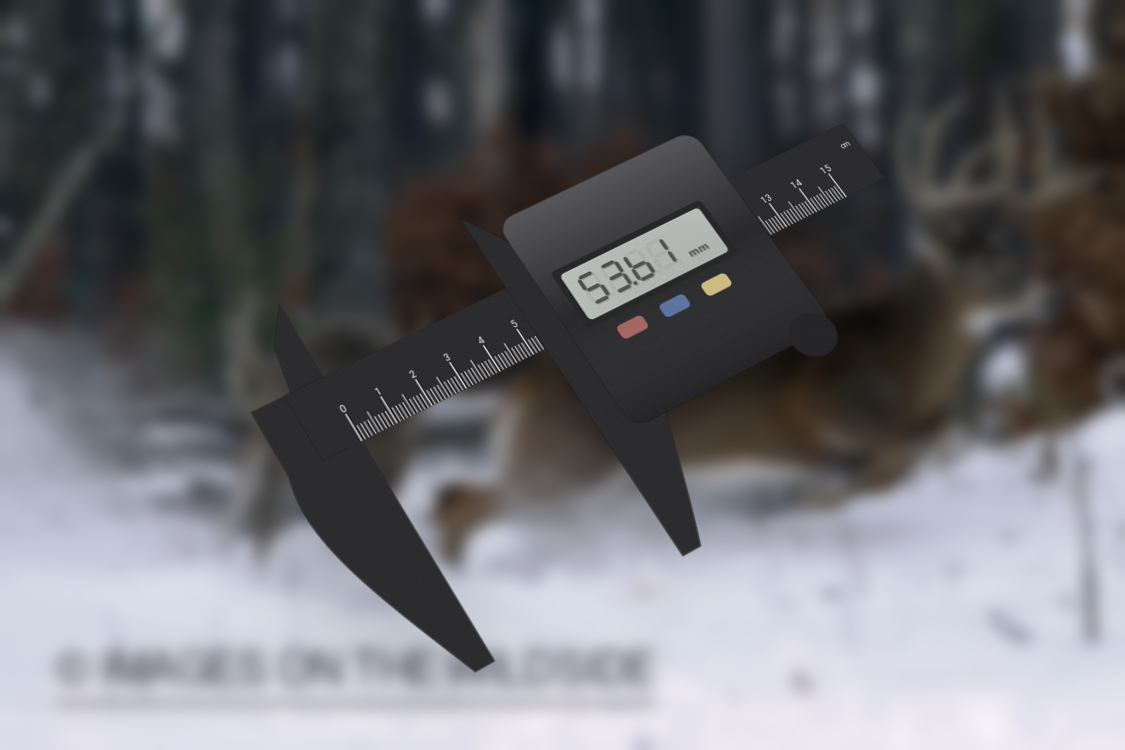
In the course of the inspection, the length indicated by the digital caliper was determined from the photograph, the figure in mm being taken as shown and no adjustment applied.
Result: 53.61 mm
